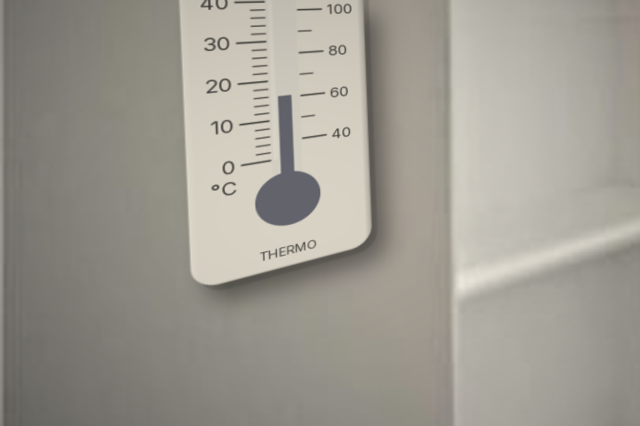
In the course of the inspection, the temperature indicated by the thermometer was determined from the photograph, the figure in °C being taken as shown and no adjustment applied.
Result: 16 °C
